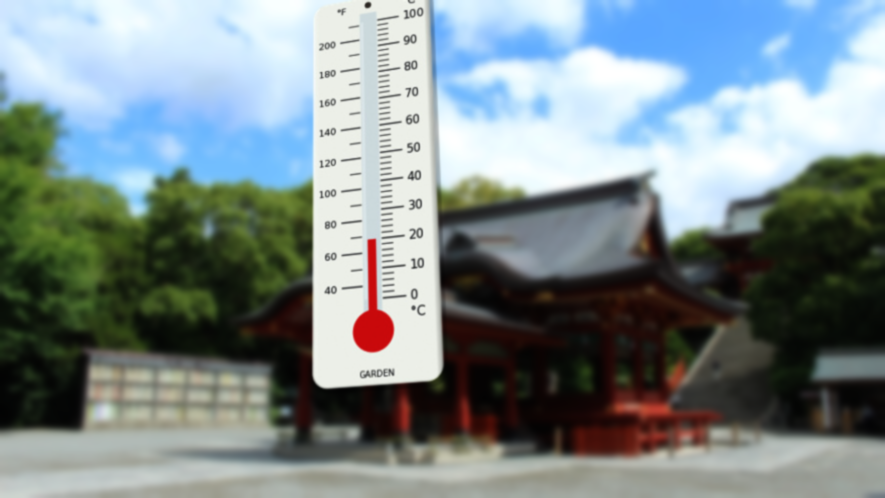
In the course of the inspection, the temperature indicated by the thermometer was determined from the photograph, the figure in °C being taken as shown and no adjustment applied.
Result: 20 °C
